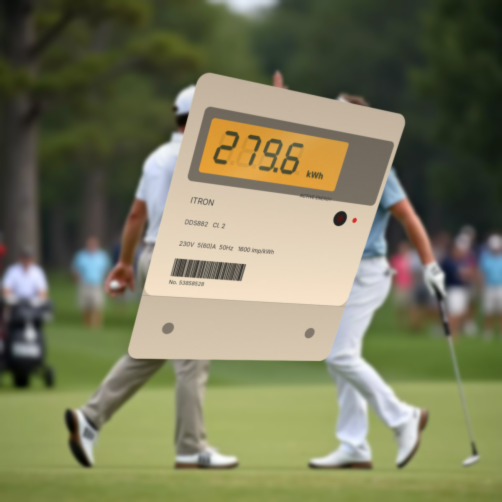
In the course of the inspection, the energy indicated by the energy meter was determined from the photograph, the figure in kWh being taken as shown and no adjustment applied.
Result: 279.6 kWh
